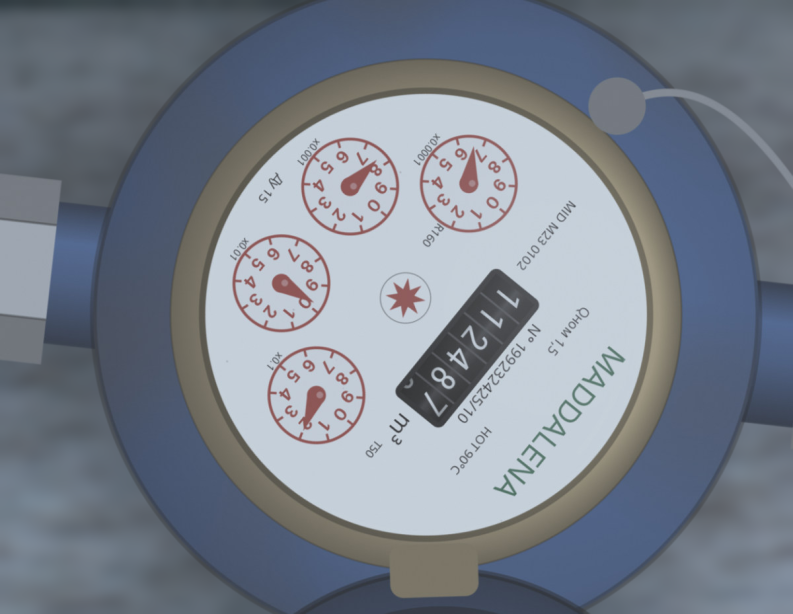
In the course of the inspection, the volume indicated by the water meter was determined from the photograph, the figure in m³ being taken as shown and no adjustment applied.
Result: 112487.1976 m³
